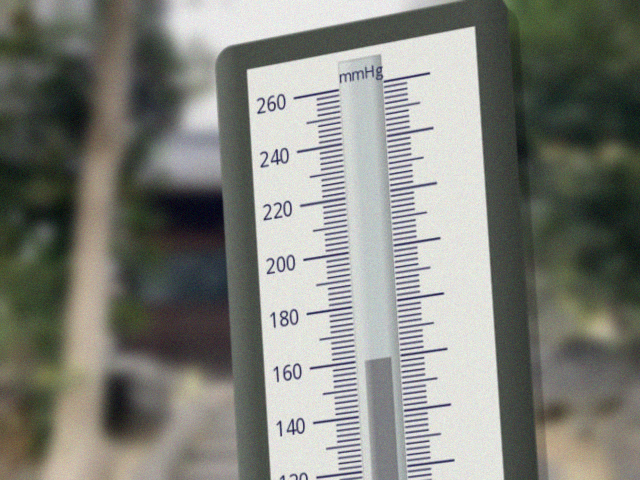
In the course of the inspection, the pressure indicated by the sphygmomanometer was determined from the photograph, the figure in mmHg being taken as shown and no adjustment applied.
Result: 160 mmHg
